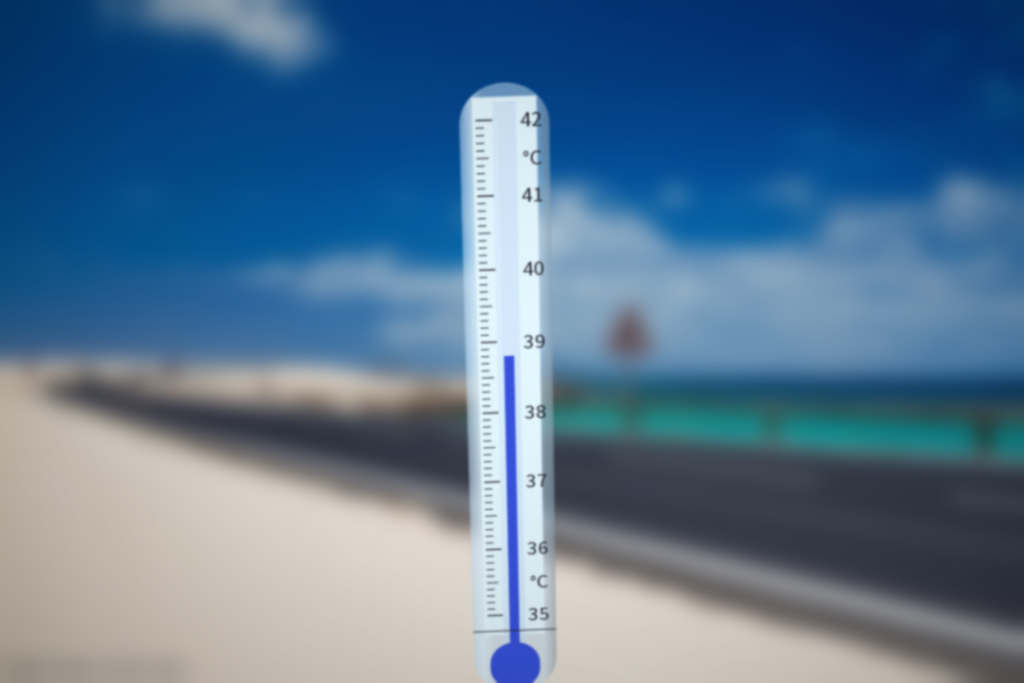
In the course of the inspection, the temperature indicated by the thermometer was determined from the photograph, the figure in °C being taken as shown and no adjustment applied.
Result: 38.8 °C
